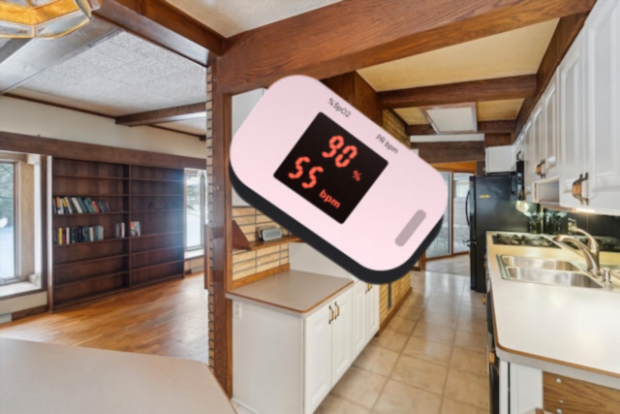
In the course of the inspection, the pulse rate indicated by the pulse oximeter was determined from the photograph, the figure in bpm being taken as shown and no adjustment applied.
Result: 55 bpm
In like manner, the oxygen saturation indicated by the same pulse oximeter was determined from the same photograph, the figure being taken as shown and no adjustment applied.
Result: 90 %
